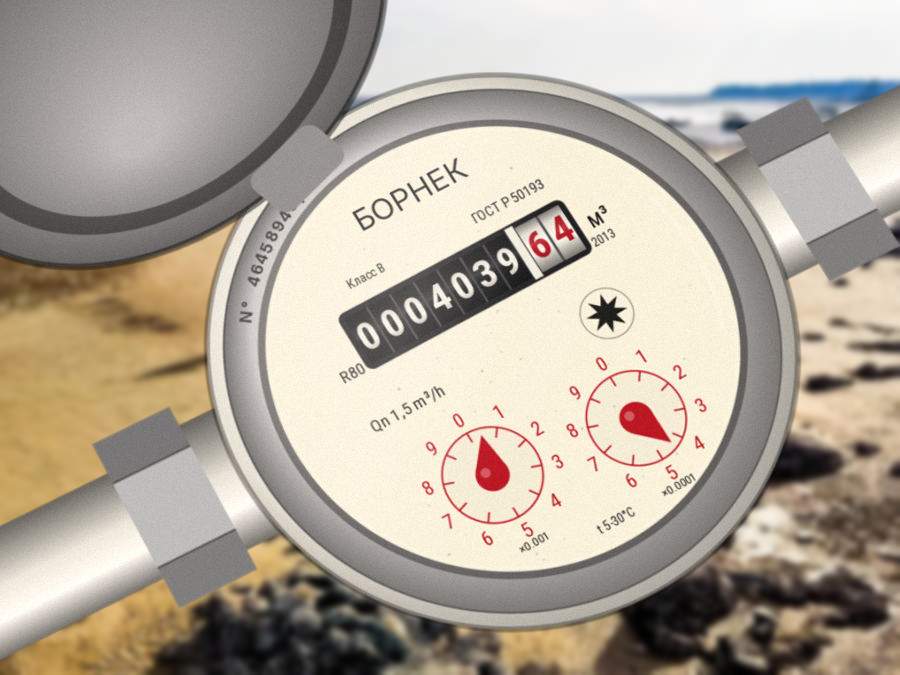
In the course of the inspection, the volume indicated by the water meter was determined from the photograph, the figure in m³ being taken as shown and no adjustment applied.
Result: 4039.6404 m³
